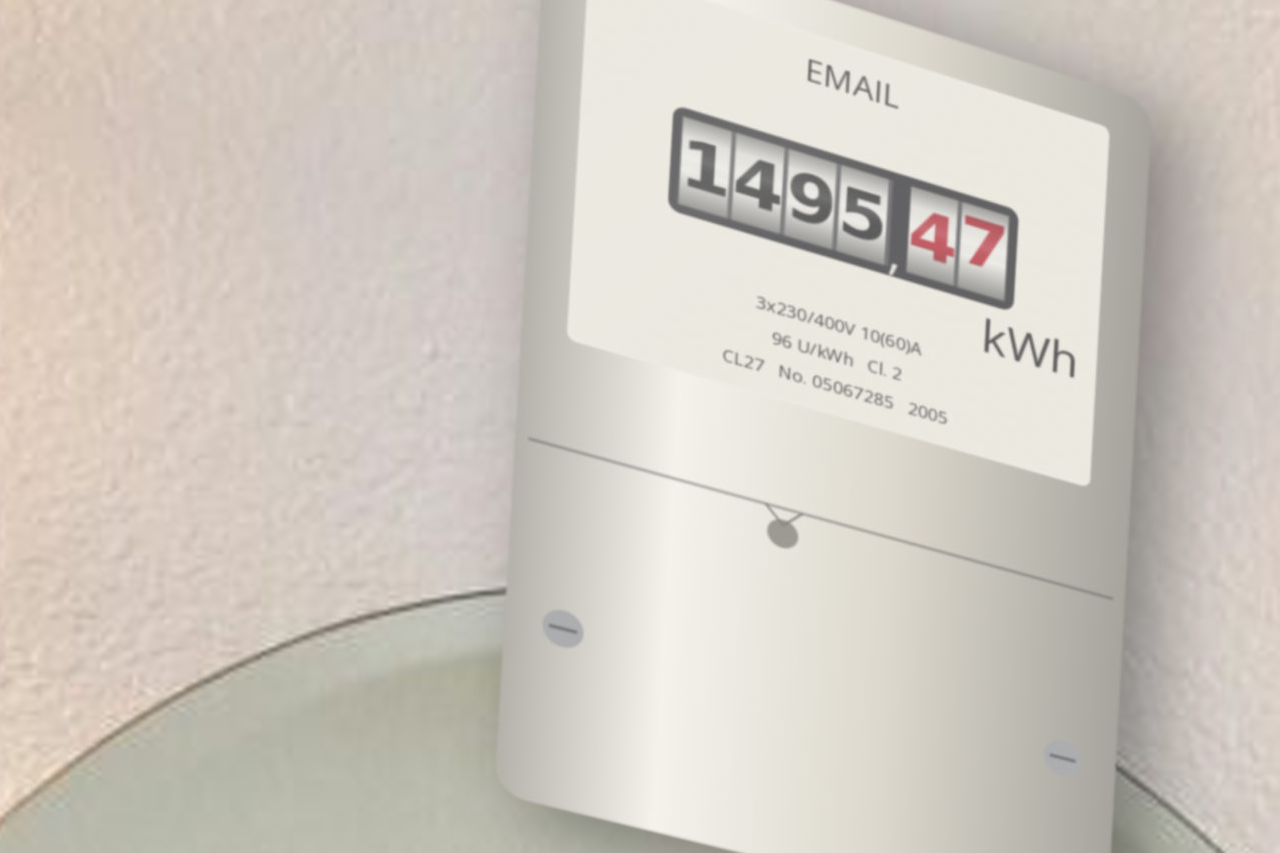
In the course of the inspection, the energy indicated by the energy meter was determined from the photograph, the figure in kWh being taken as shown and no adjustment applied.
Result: 1495.47 kWh
